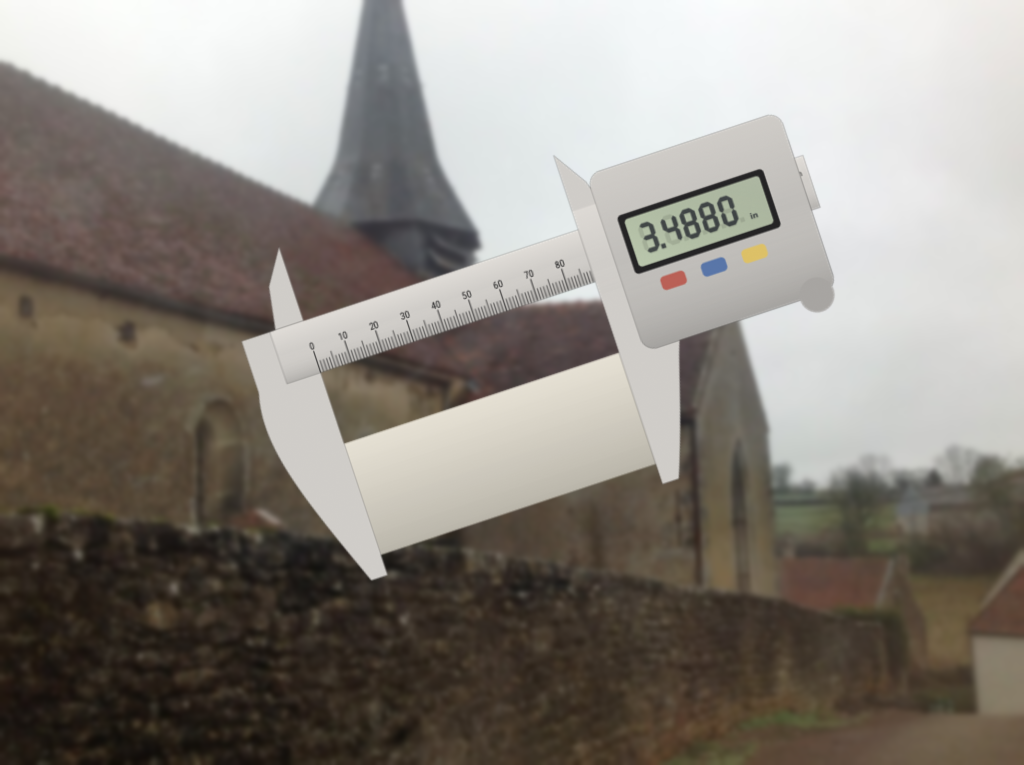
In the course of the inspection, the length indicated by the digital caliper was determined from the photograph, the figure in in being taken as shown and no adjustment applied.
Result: 3.4880 in
